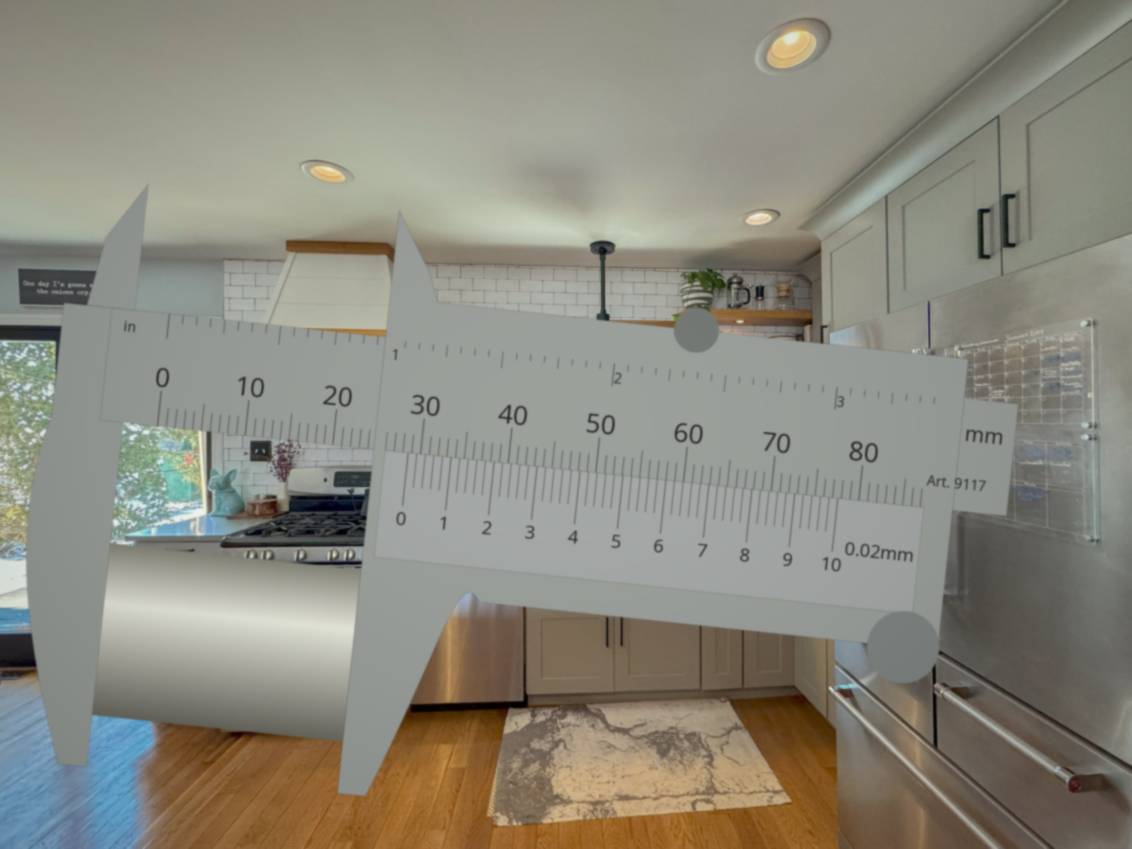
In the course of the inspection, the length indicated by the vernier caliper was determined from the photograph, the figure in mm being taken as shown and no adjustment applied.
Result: 28.6 mm
